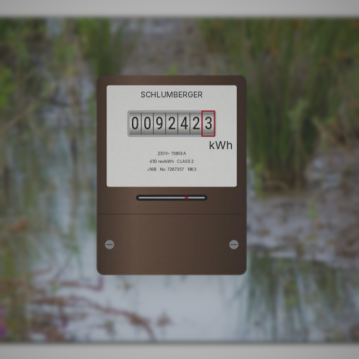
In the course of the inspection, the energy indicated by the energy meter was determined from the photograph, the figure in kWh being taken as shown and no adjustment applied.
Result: 9242.3 kWh
